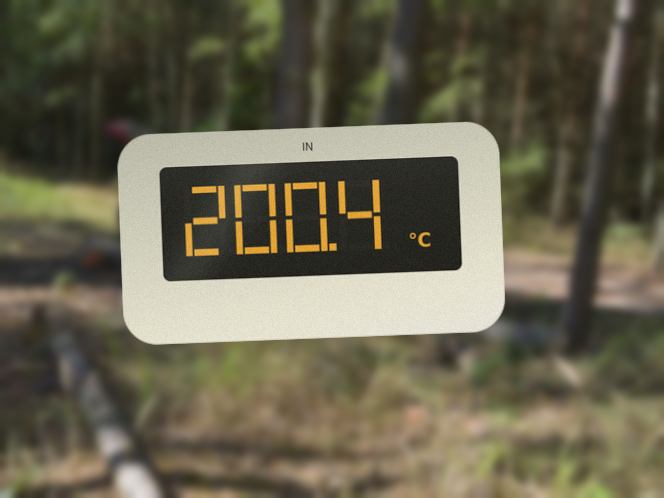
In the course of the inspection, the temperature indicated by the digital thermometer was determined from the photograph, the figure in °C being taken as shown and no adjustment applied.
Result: 200.4 °C
